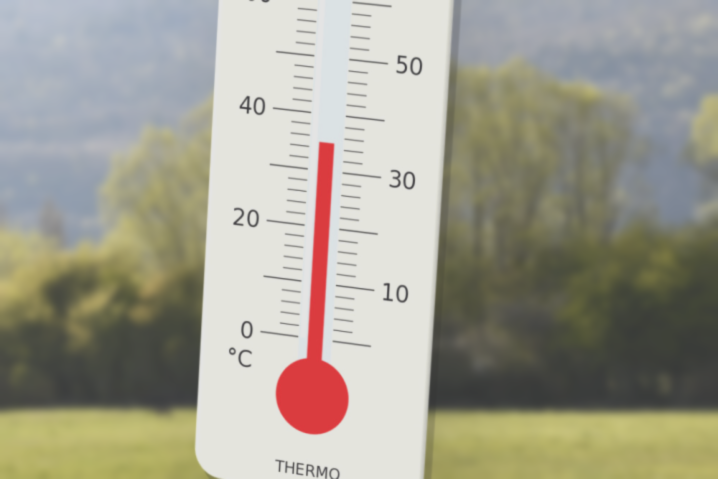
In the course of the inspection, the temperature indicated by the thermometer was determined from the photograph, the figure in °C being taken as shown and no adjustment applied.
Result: 35 °C
